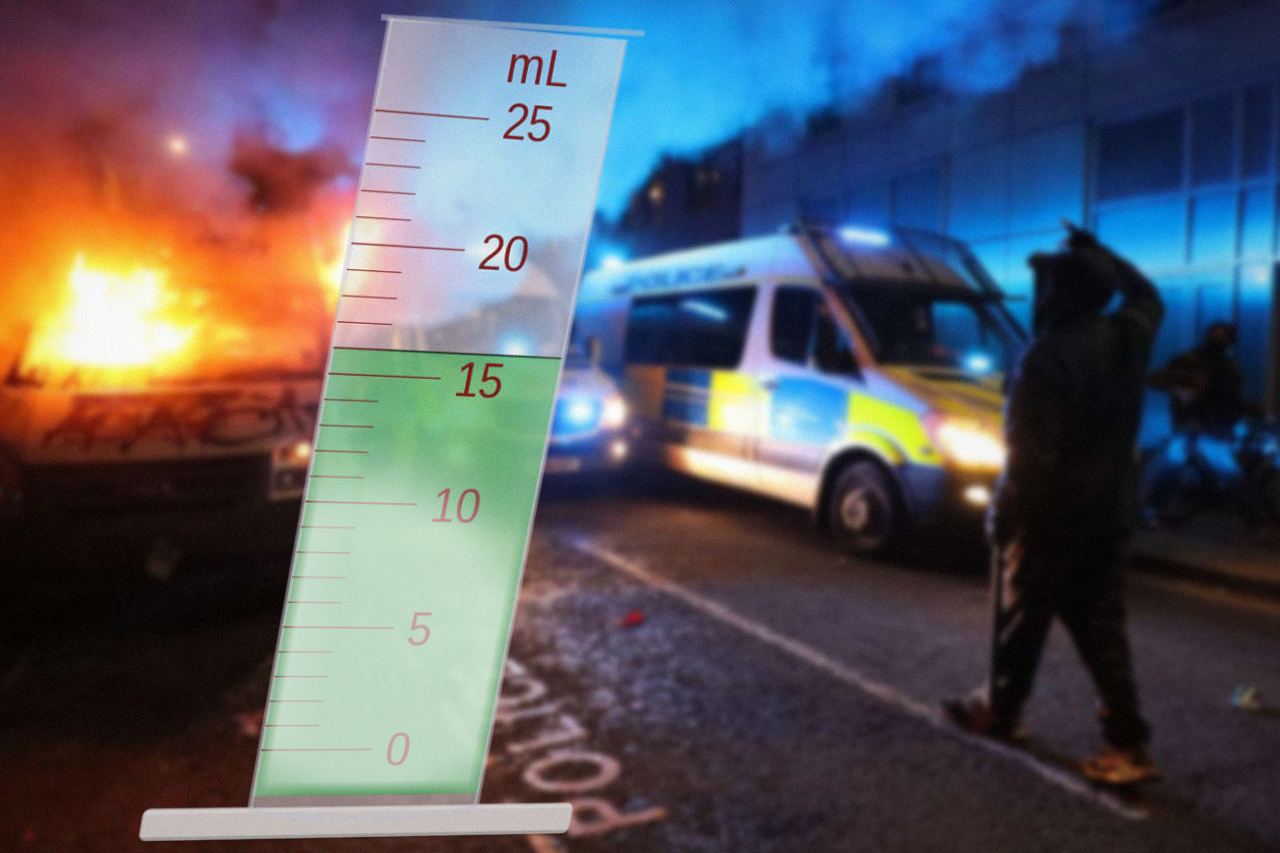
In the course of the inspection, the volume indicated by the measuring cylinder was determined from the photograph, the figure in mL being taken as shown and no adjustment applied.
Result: 16 mL
